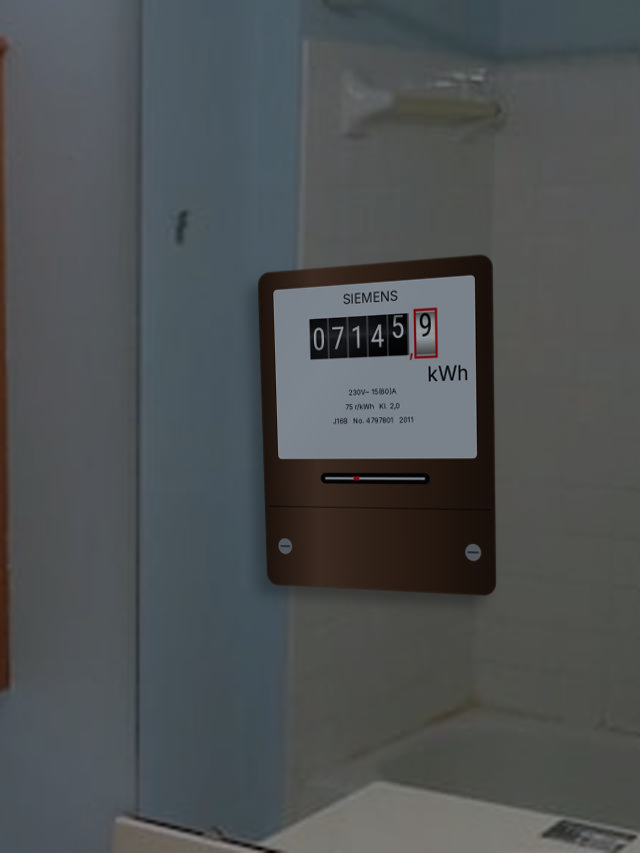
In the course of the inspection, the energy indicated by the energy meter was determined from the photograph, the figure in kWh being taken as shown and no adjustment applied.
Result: 7145.9 kWh
